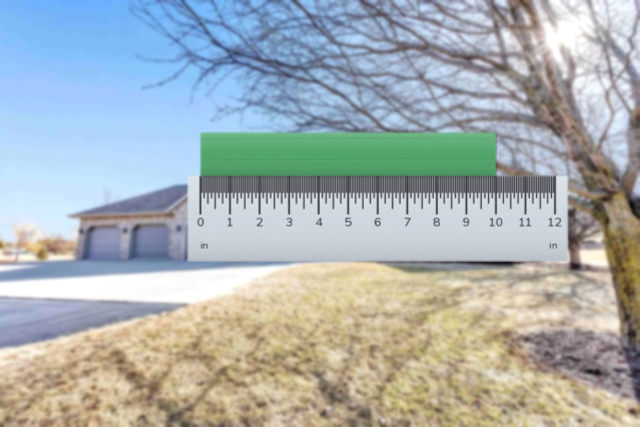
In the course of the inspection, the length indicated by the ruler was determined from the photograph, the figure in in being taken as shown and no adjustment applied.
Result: 10 in
